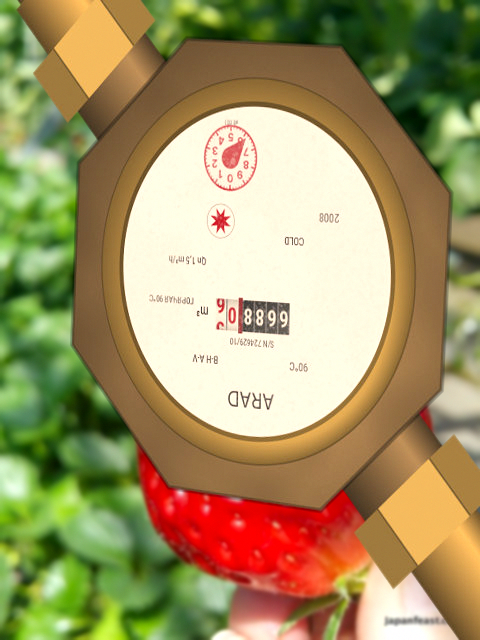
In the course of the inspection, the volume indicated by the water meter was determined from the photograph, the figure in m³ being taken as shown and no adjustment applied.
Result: 6688.056 m³
